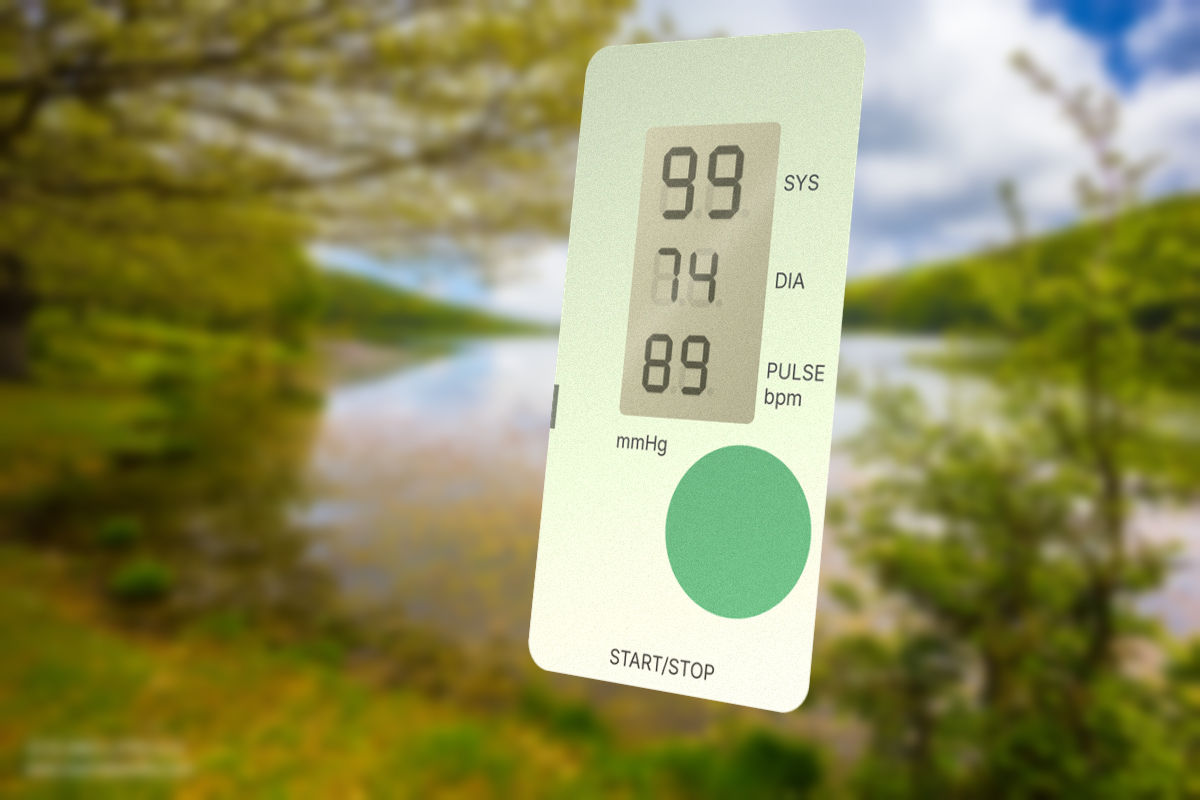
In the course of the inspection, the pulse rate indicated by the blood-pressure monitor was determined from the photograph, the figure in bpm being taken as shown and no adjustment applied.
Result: 89 bpm
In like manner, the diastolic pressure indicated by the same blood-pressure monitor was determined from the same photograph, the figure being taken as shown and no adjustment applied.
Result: 74 mmHg
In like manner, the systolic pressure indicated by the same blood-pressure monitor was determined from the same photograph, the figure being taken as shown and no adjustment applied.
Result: 99 mmHg
